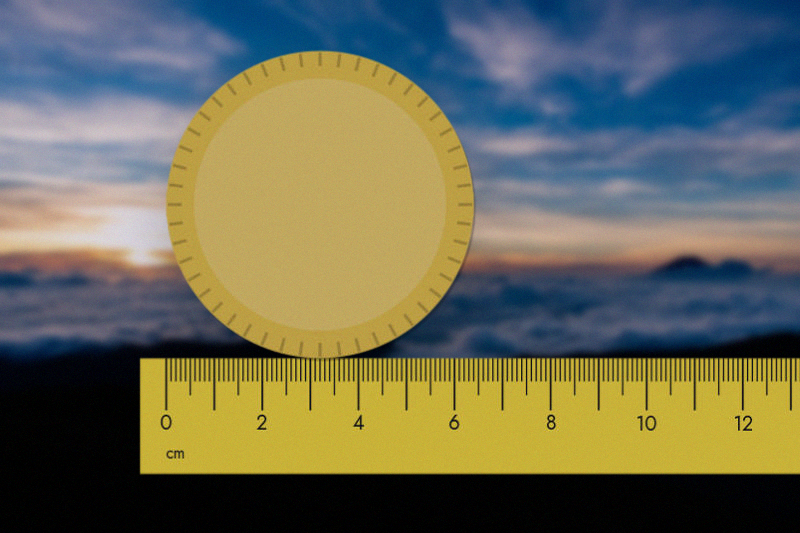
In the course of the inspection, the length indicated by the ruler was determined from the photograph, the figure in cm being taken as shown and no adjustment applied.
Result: 6.4 cm
